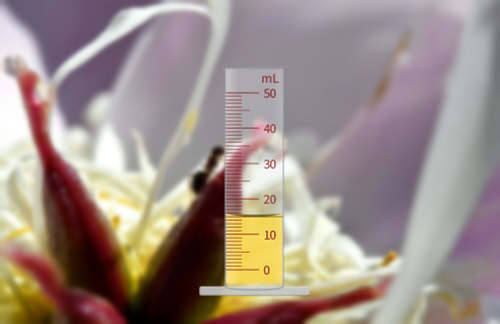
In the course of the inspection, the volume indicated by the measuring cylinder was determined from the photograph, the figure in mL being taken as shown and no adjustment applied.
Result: 15 mL
